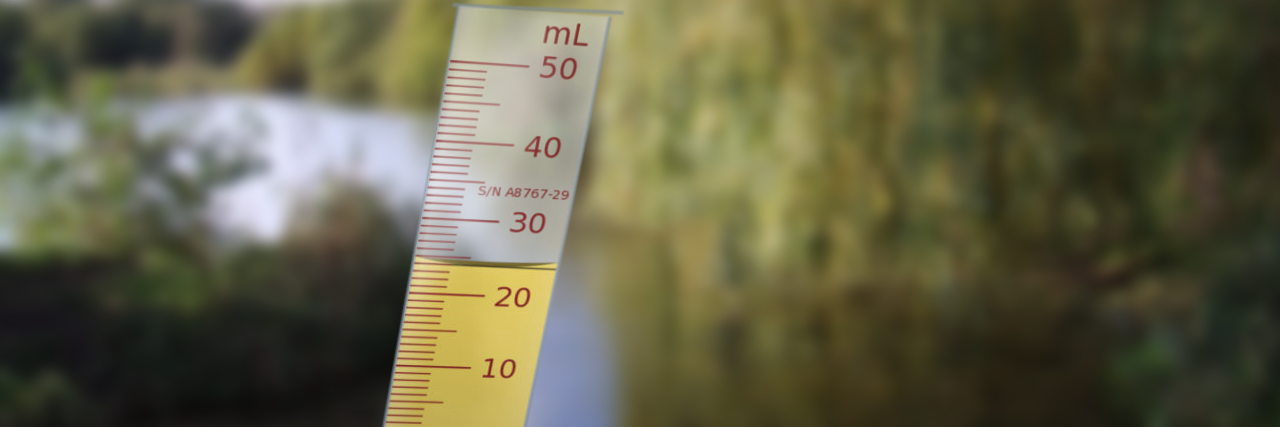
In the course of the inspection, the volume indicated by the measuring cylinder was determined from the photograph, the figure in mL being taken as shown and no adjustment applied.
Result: 24 mL
